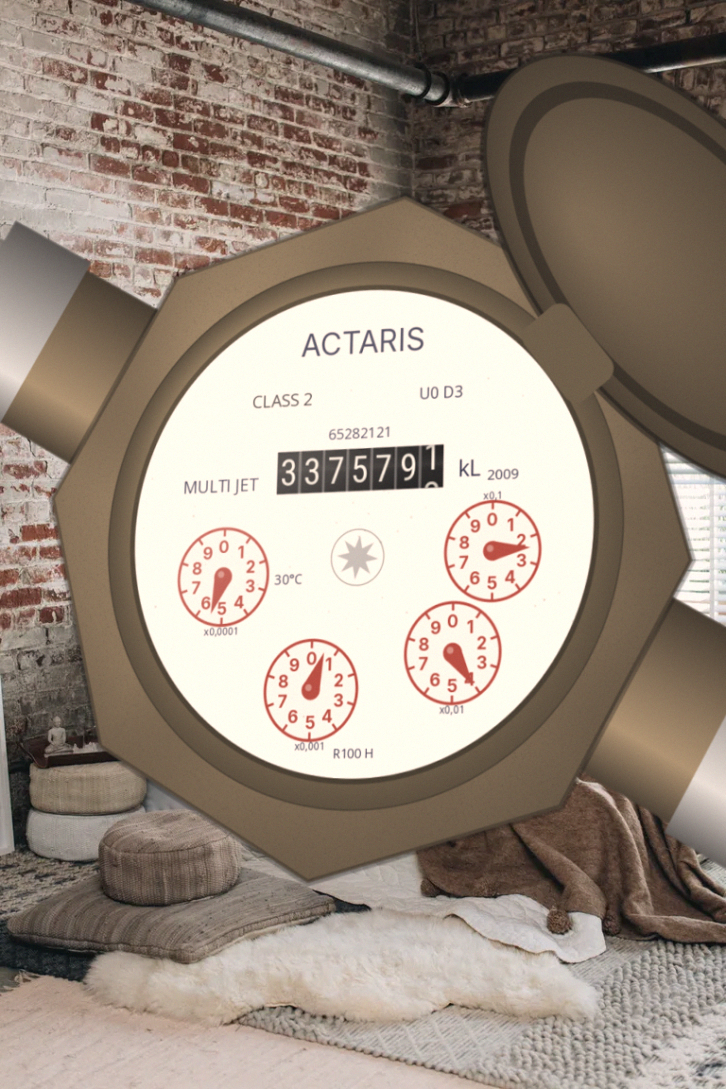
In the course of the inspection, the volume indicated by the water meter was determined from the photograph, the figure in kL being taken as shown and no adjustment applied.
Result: 3375791.2405 kL
